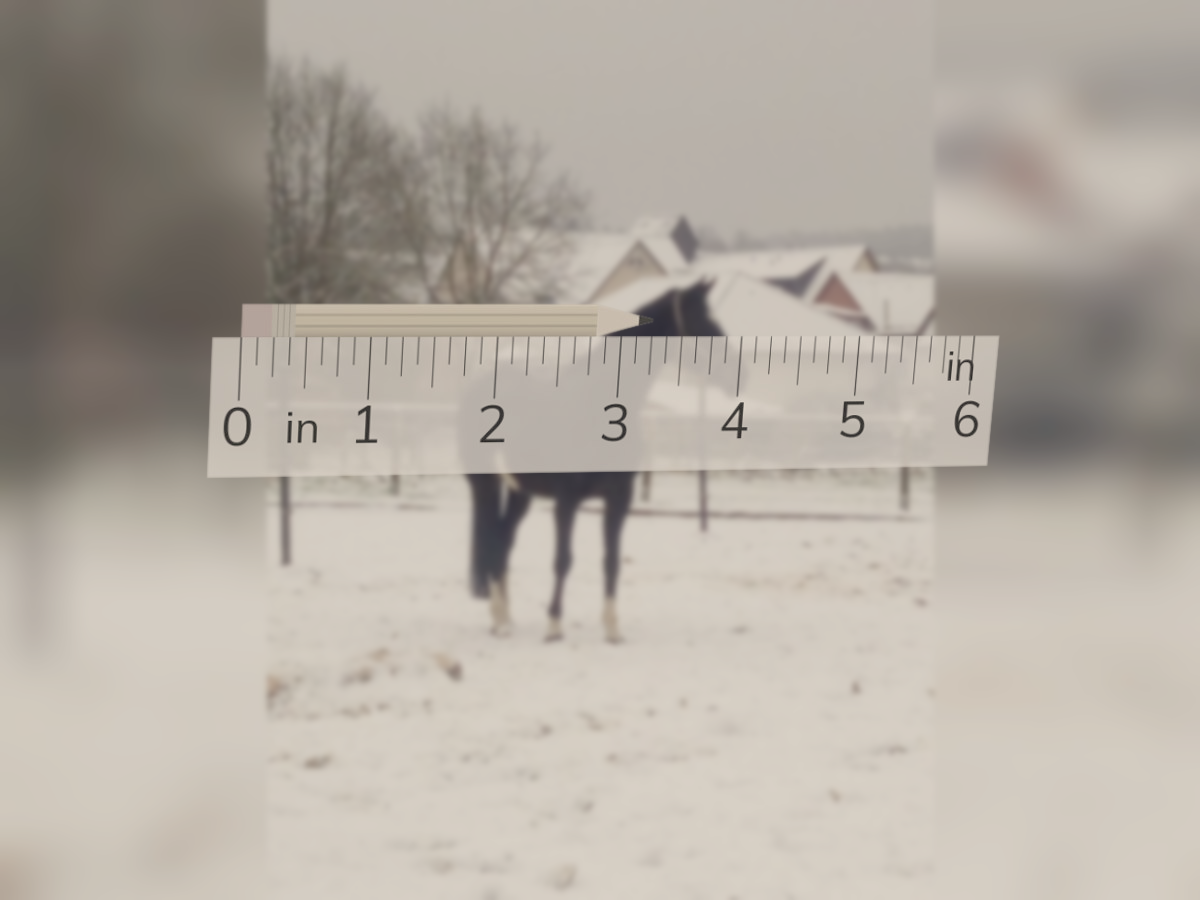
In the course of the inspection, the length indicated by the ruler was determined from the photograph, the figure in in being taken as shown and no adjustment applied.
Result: 3.25 in
